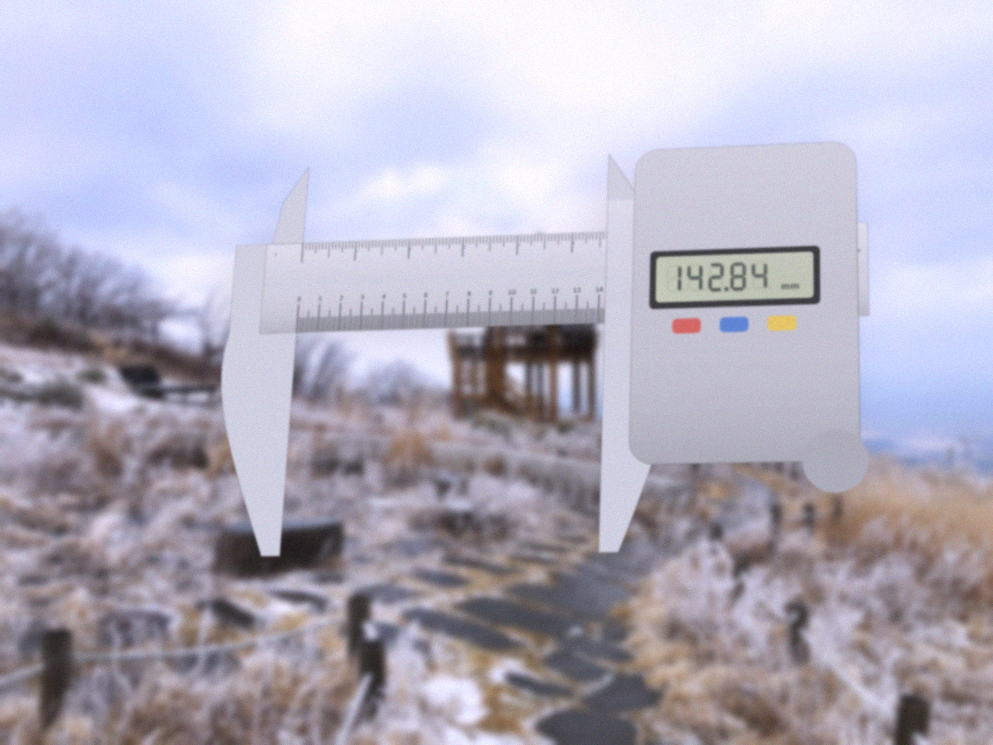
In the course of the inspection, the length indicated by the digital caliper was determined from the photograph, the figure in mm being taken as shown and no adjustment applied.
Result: 142.84 mm
